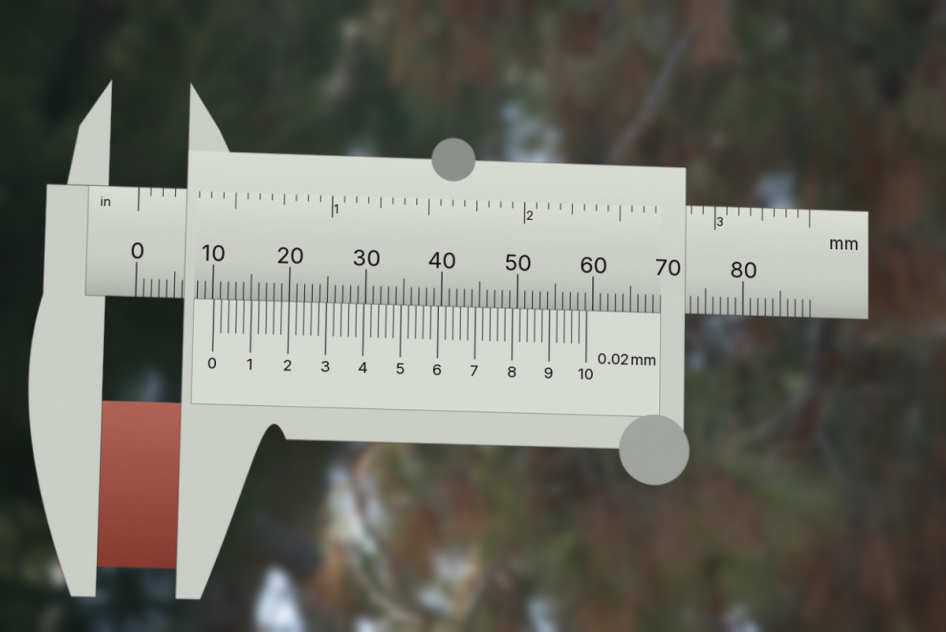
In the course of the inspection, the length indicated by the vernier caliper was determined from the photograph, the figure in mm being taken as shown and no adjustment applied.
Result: 10.2 mm
